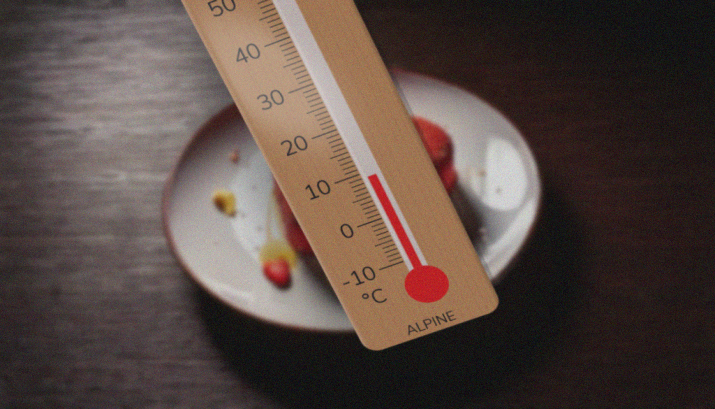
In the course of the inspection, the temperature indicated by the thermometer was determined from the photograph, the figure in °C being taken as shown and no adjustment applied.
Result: 9 °C
